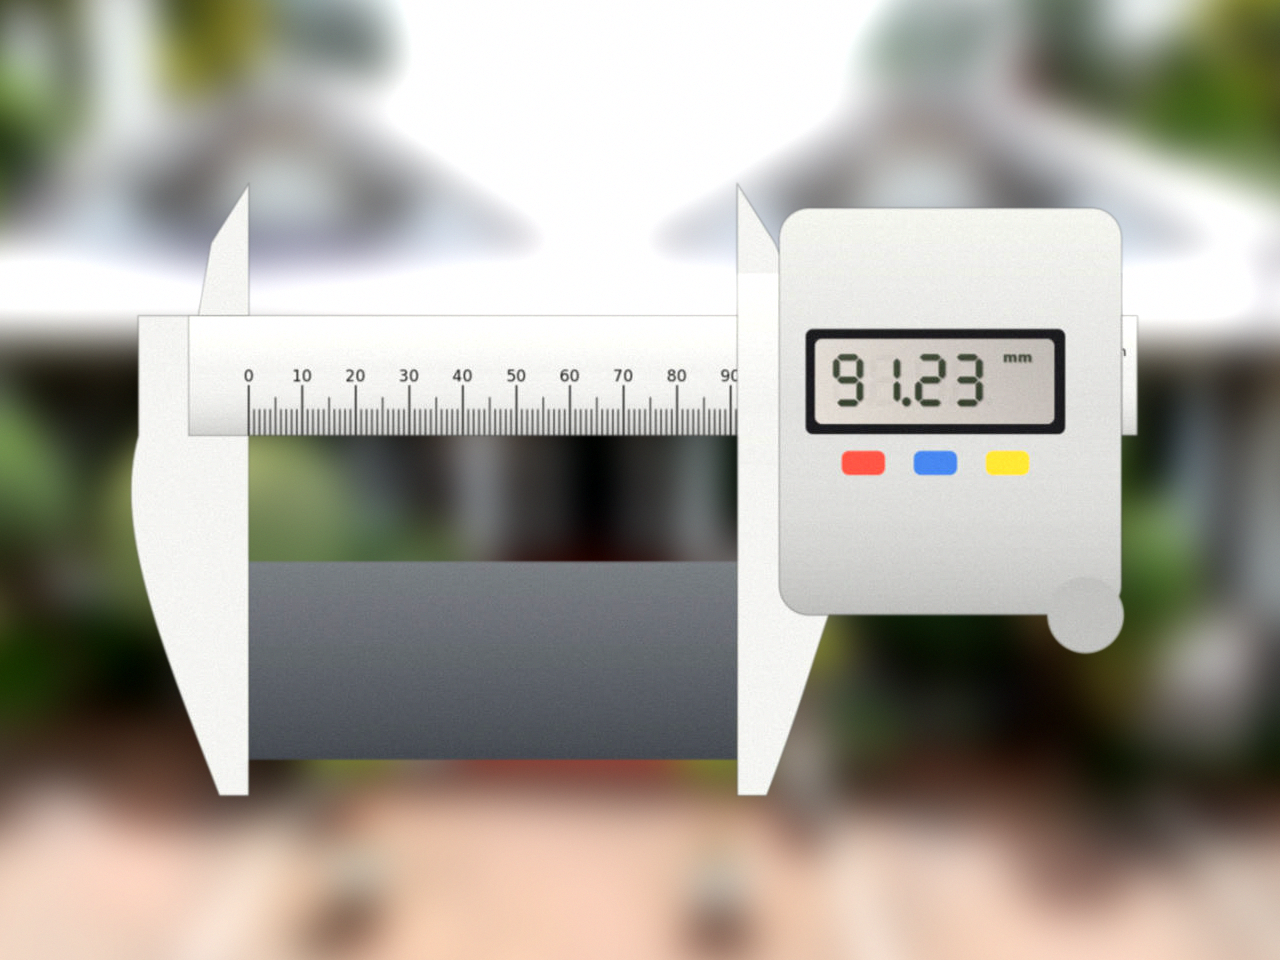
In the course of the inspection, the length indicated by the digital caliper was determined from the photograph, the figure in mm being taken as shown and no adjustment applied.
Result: 91.23 mm
